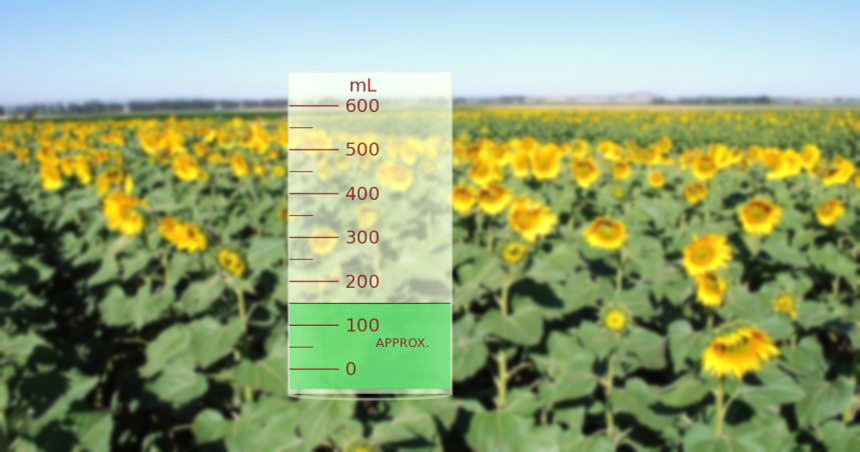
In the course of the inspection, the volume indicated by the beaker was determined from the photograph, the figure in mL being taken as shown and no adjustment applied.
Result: 150 mL
